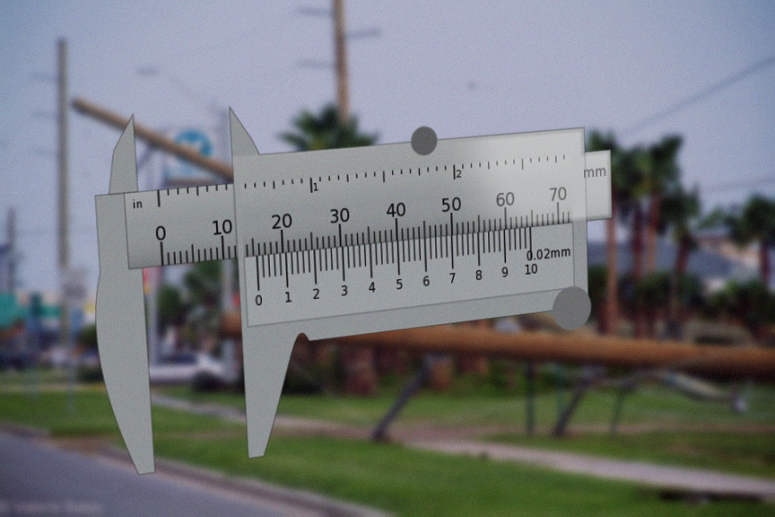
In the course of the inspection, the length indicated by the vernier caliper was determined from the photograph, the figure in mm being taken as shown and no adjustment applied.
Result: 15.6 mm
